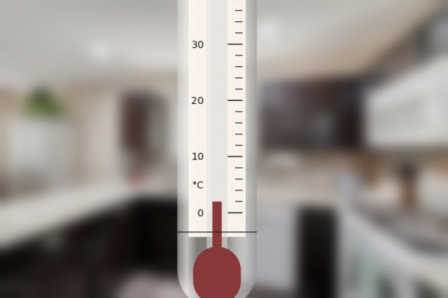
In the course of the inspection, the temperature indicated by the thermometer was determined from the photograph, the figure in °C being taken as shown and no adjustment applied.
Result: 2 °C
